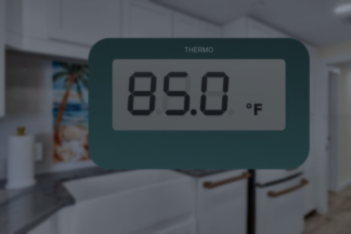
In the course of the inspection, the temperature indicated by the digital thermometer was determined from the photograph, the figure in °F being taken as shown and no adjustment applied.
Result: 85.0 °F
